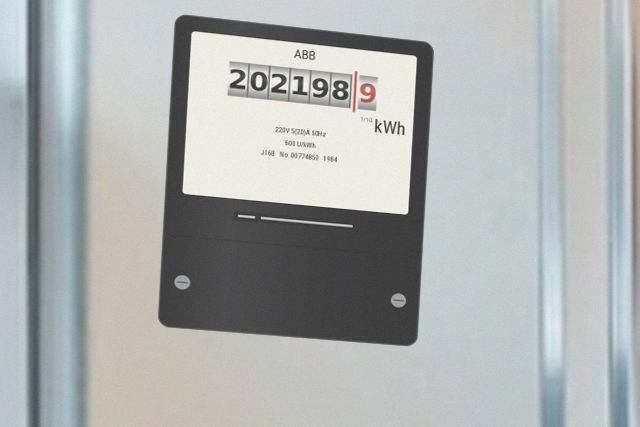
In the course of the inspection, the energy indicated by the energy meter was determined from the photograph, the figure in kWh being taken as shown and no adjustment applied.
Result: 202198.9 kWh
